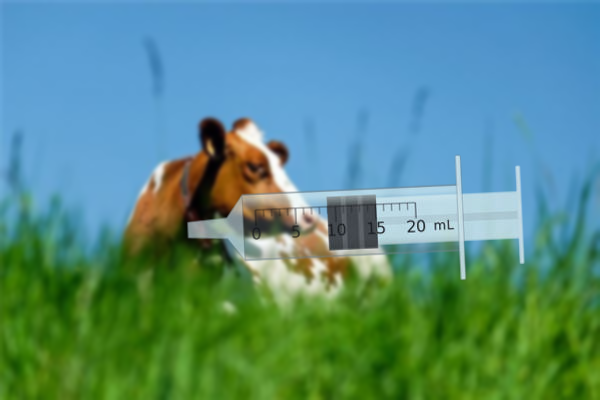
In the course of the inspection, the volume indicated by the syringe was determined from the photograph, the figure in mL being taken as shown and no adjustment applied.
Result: 9 mL
